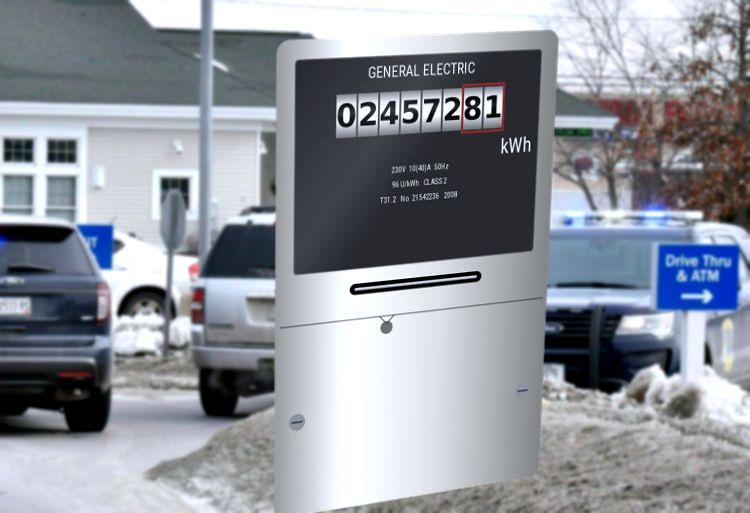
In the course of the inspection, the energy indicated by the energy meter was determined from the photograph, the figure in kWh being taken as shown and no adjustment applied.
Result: 24572.81 kWh
